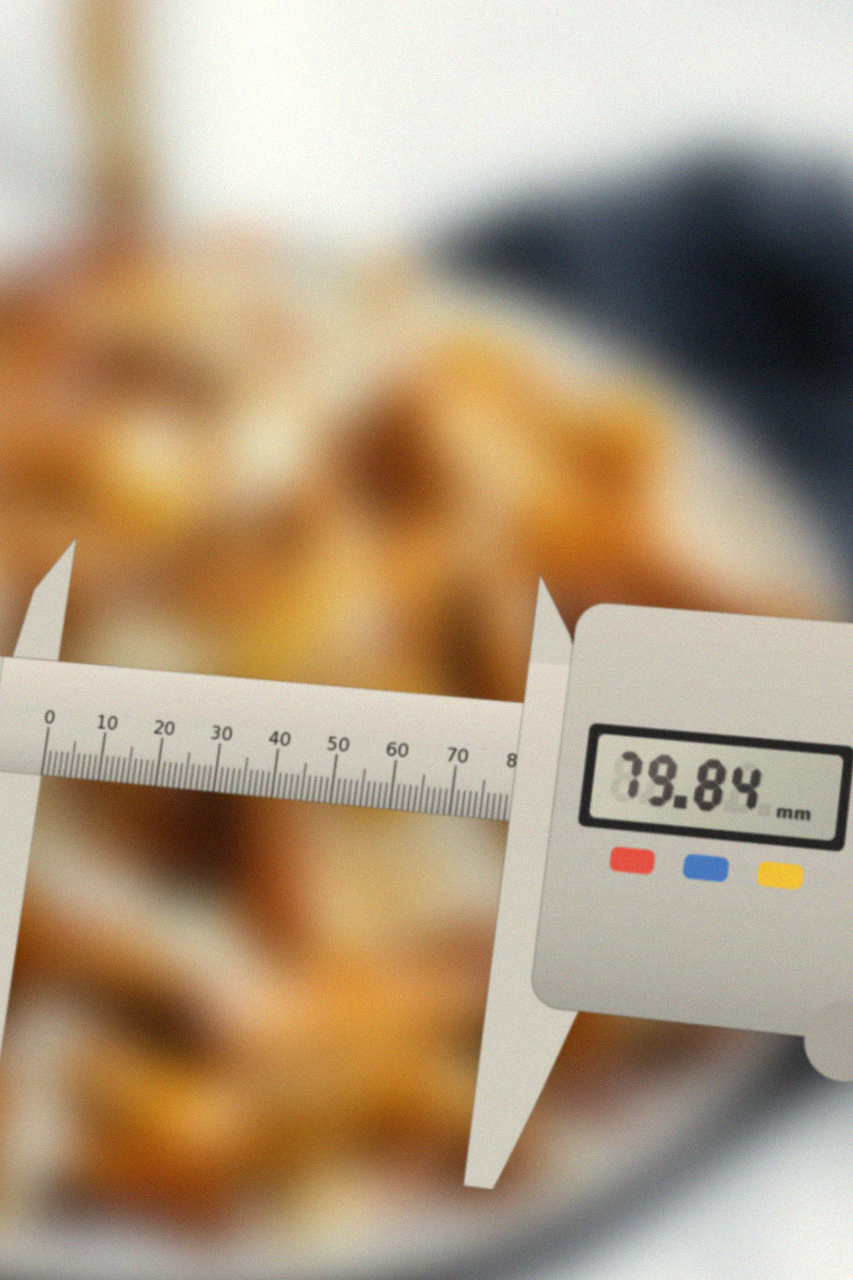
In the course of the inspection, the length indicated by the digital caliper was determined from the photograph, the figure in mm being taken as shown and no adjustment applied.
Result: 79.84 mm
